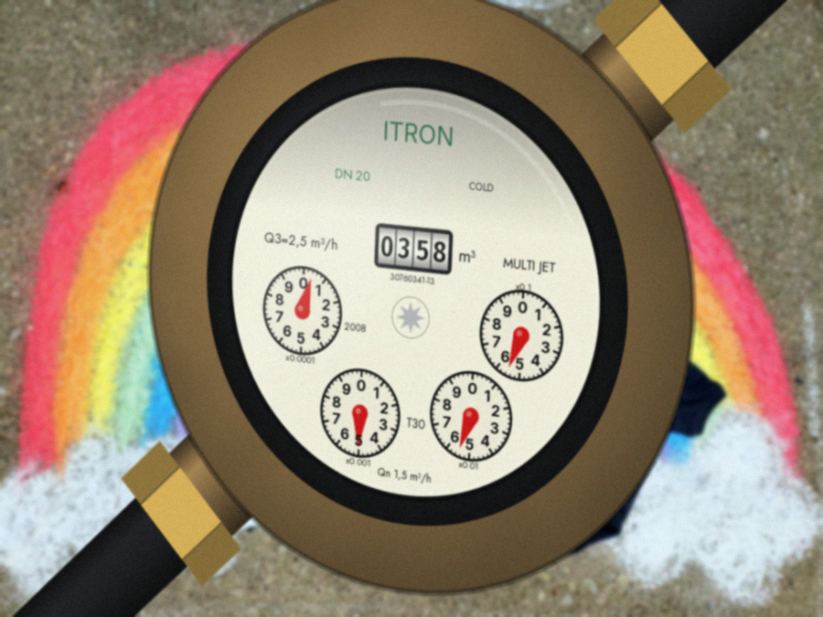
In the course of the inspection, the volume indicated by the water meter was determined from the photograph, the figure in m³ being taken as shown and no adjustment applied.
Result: 358.5550 m³
